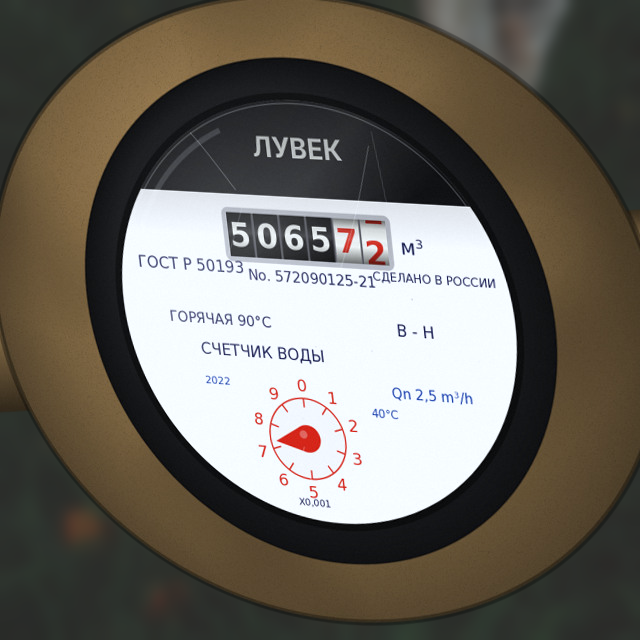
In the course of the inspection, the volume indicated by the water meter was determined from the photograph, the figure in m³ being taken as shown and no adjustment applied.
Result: 5065.717 m³
